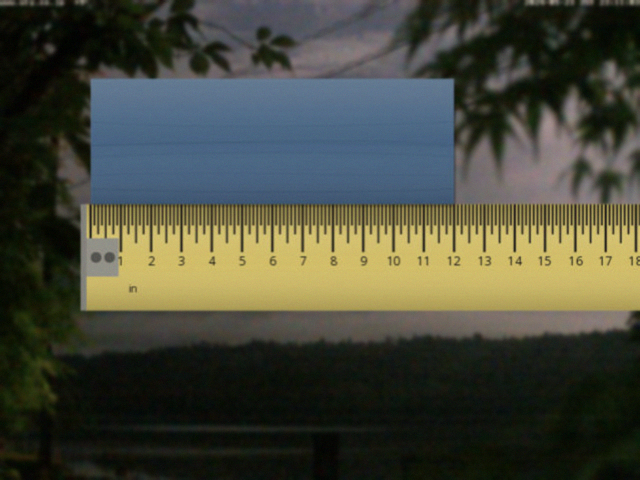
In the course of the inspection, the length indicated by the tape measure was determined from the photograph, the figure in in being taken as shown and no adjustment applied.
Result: 12 in
